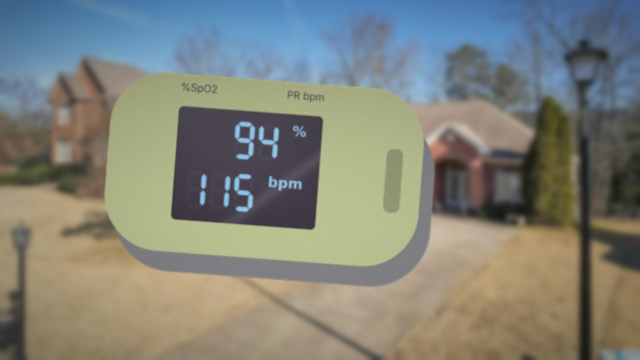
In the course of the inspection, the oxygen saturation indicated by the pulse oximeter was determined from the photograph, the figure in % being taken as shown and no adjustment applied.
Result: 94 %
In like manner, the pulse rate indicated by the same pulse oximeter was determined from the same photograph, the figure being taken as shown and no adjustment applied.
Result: 115 bpm
